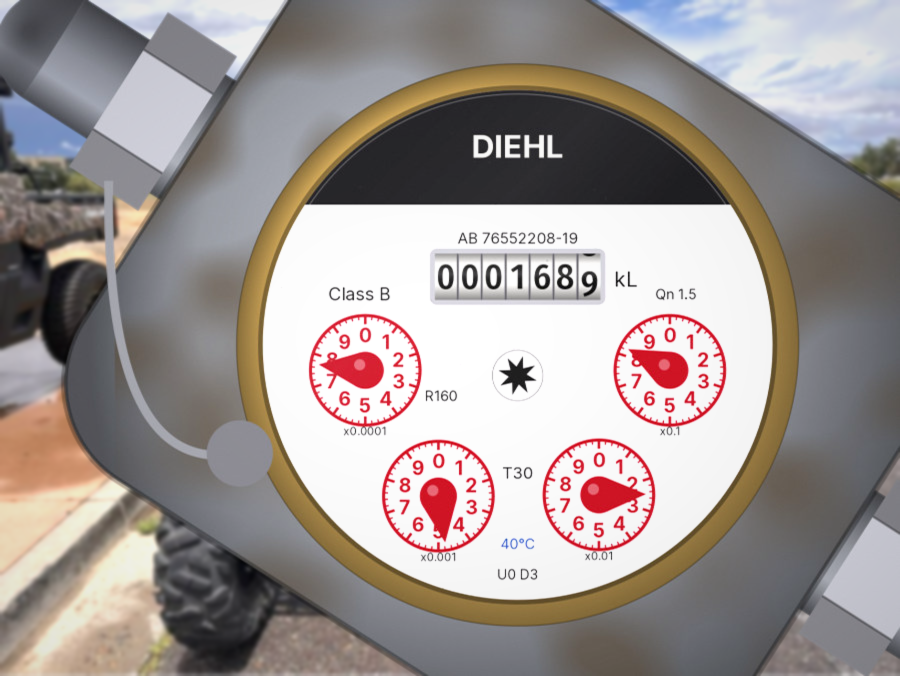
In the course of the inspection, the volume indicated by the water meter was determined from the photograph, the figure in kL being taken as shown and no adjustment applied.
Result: 1688.8247 kL
